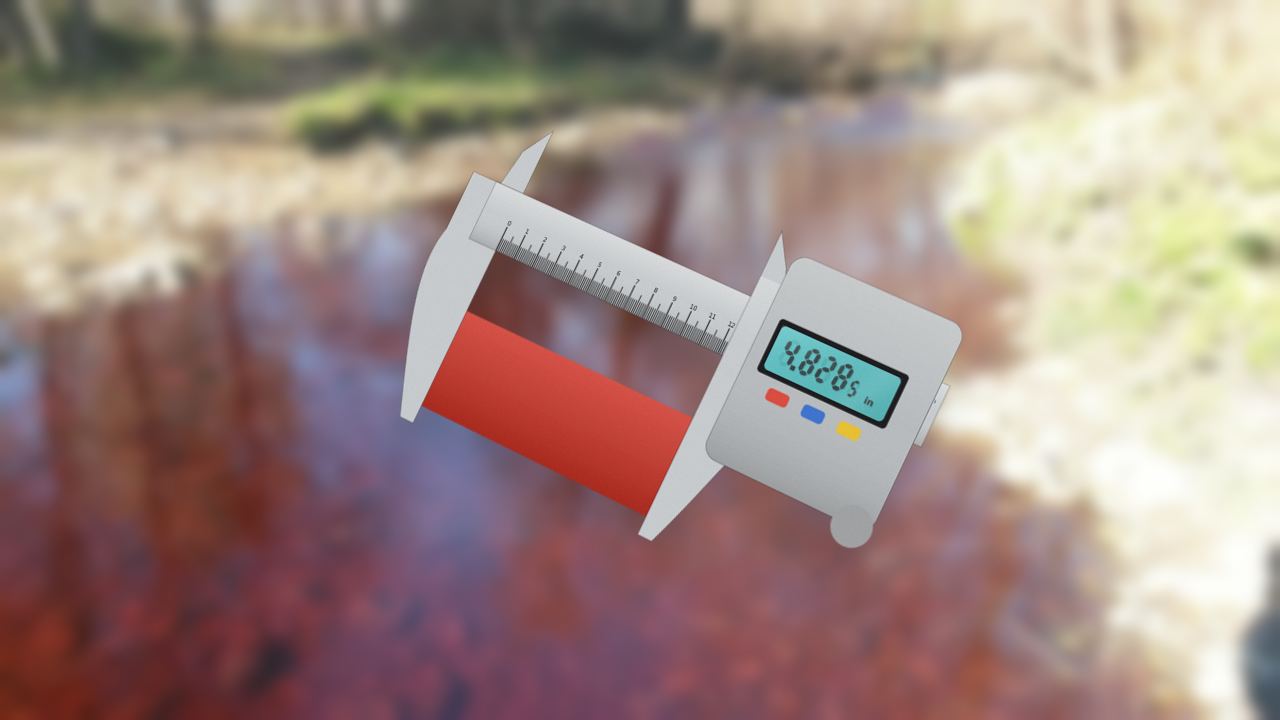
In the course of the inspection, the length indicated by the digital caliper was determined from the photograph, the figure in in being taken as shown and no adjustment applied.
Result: 4.8285 in
